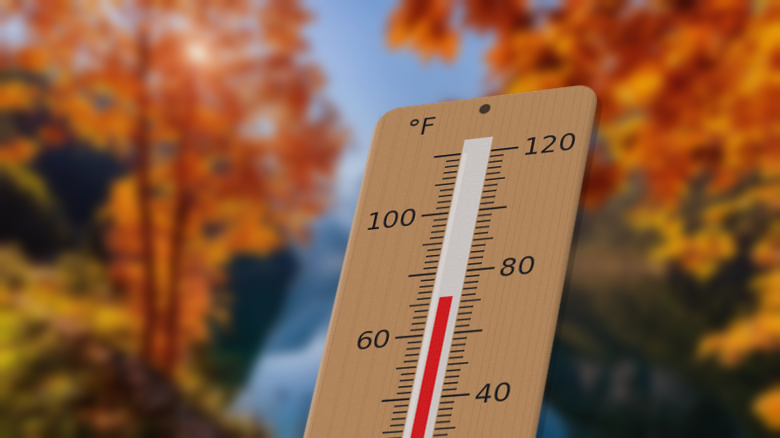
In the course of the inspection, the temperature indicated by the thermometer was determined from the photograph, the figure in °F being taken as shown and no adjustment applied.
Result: 72 °F
